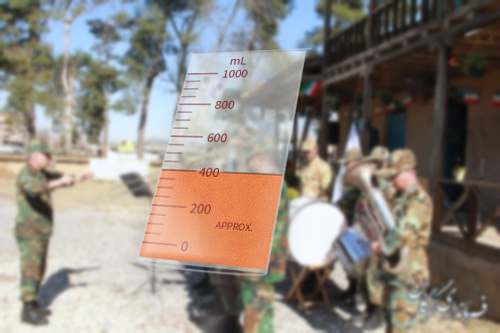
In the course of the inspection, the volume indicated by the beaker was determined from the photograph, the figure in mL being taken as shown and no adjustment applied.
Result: 400 mL
